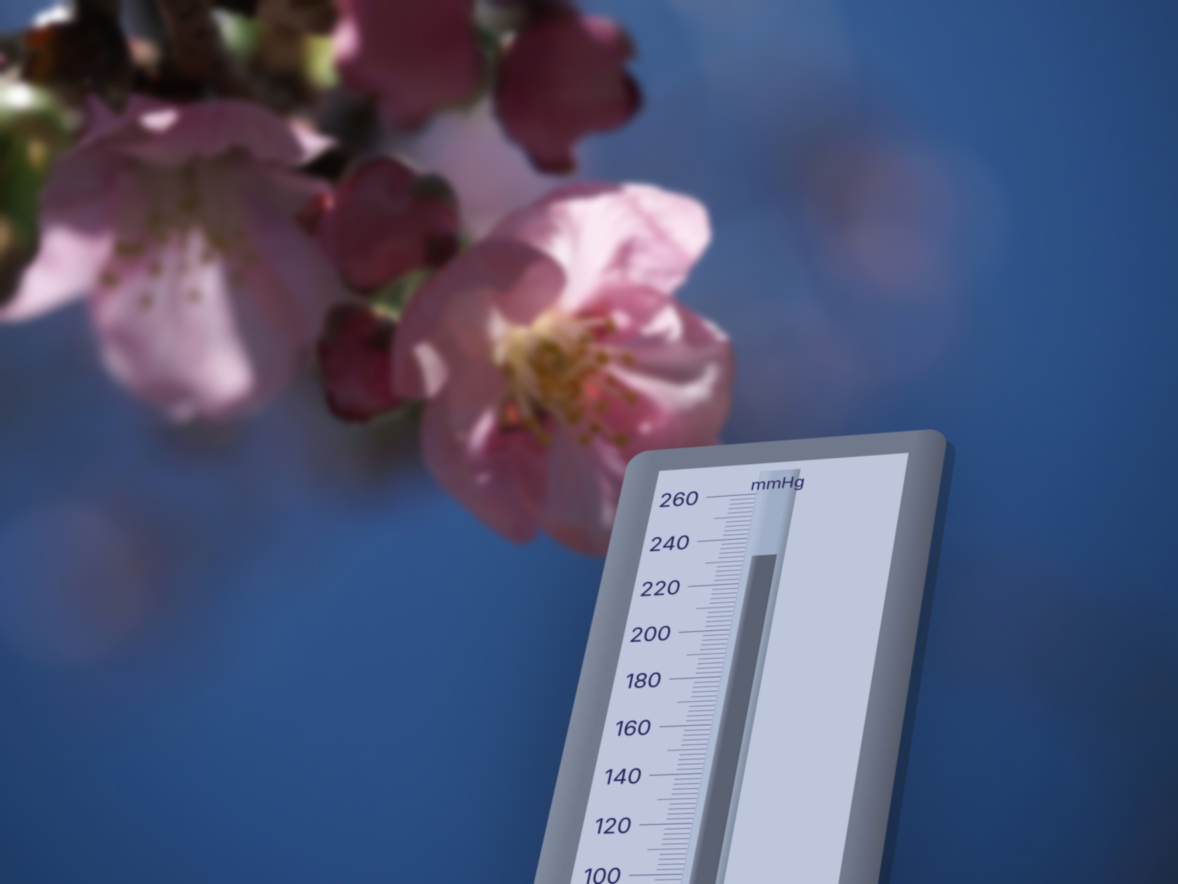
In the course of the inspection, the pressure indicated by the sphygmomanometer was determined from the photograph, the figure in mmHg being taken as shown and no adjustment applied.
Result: 232 mmHg
